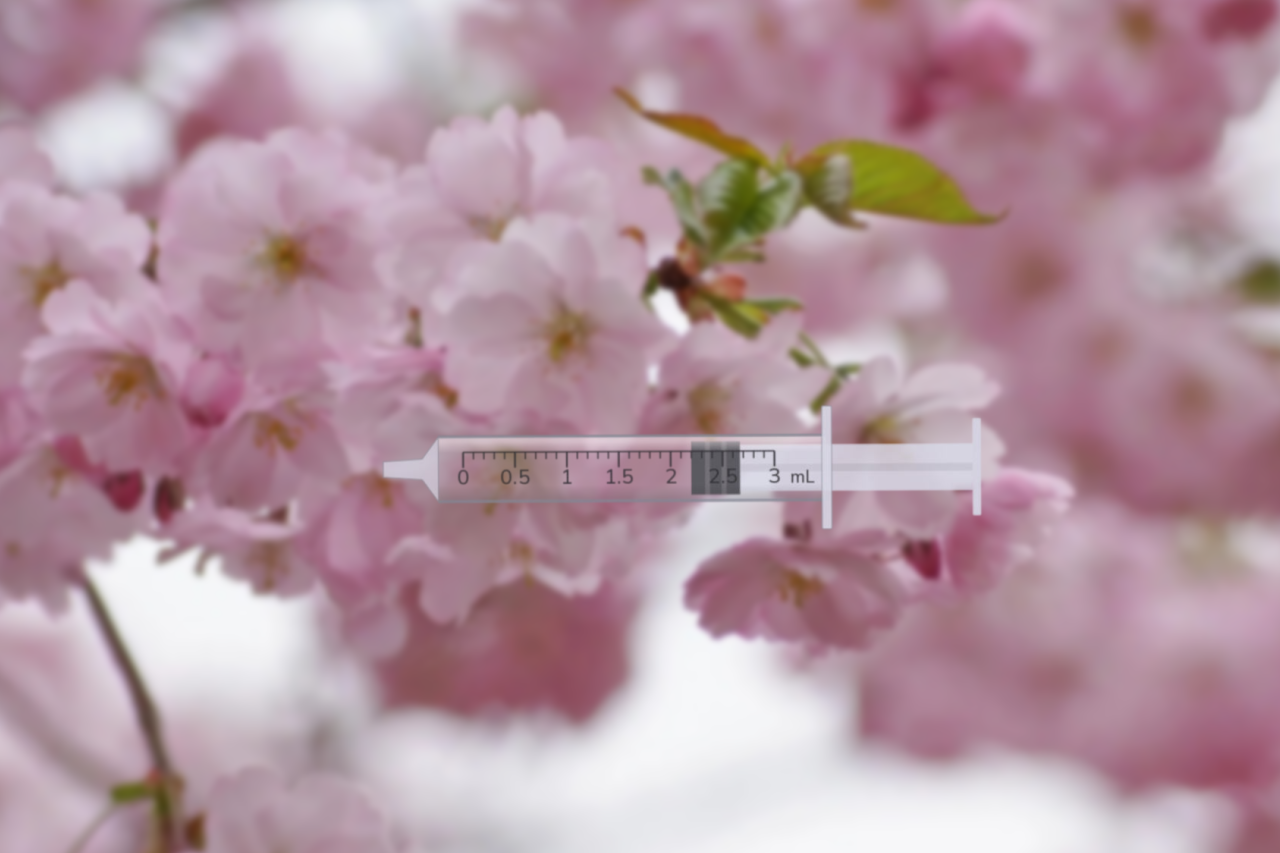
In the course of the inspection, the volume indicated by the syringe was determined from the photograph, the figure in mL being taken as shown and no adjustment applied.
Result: 2.2 mL
